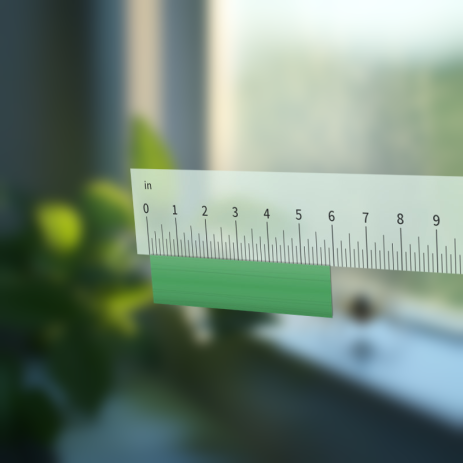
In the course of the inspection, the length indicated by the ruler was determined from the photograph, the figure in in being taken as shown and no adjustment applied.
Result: 5.875 in
